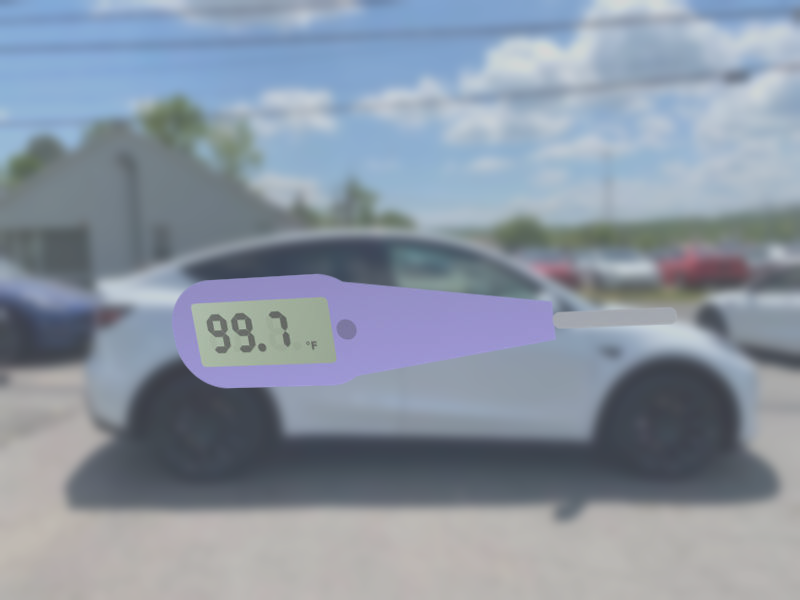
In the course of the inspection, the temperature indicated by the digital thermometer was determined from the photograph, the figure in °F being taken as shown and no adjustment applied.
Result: 99.7 °F
